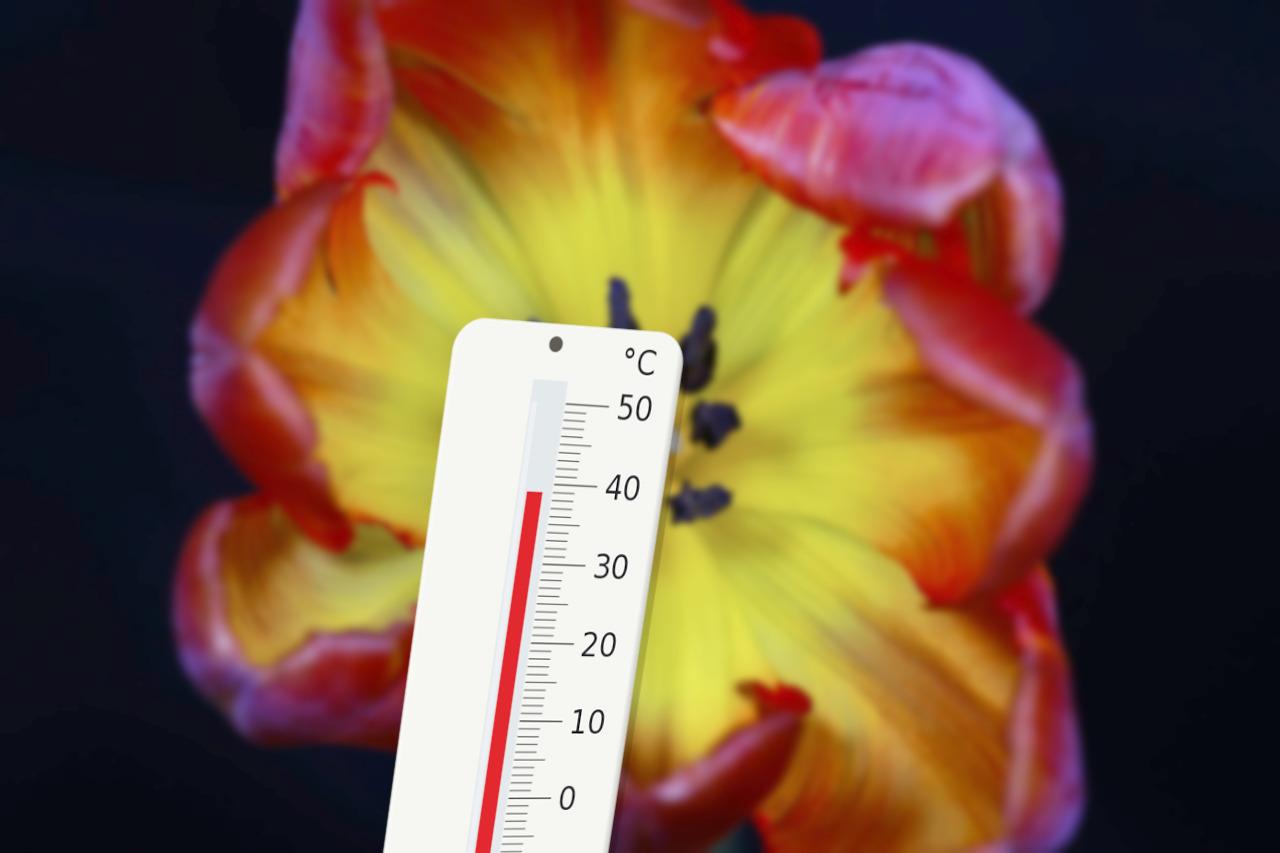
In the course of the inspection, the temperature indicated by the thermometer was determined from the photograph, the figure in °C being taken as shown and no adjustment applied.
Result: 39 °C
